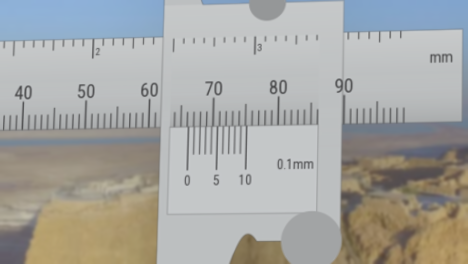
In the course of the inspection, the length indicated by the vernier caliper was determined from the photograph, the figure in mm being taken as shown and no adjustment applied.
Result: 66.2 mm
